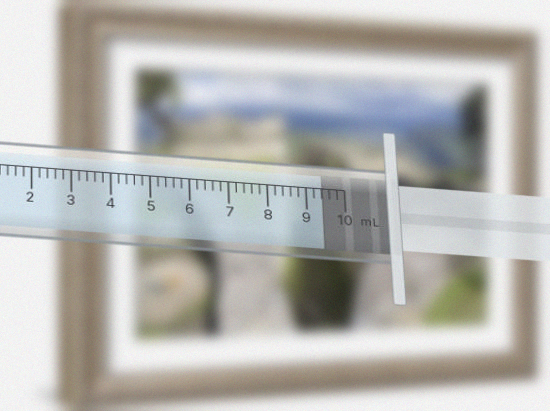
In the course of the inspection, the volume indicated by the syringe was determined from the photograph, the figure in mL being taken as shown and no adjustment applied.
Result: 9.4 mL
